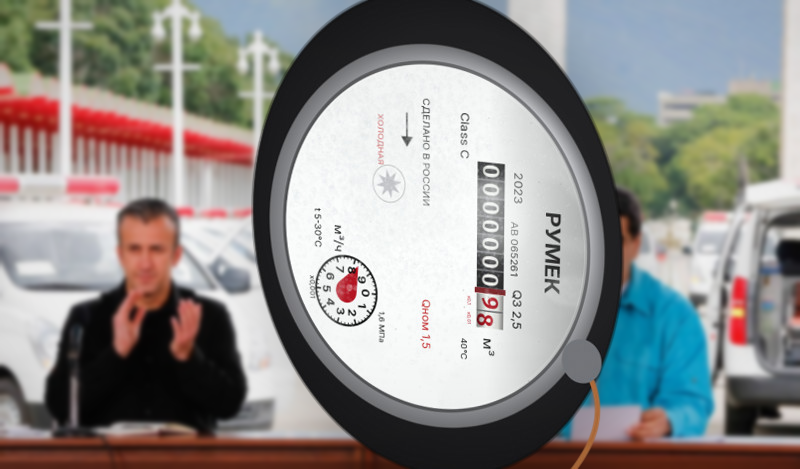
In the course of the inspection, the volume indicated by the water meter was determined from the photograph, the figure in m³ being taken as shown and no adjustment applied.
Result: 0.978 m³
